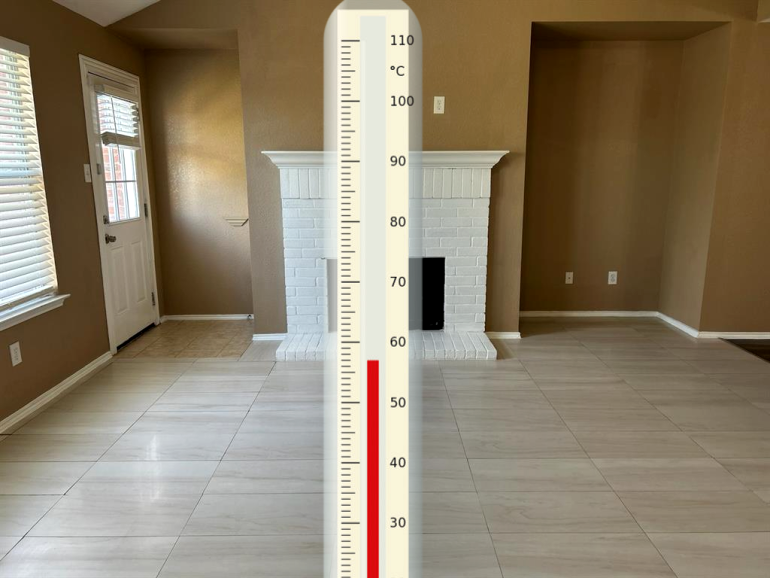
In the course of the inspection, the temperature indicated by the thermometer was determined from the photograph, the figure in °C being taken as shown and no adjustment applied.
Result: 57 °C
